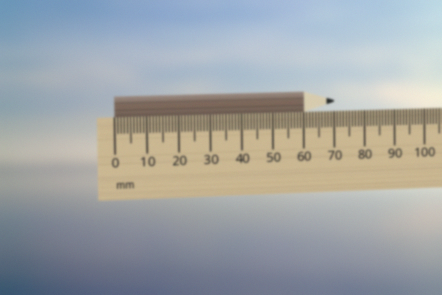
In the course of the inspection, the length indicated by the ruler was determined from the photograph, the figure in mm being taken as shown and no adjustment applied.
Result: 70 mm
